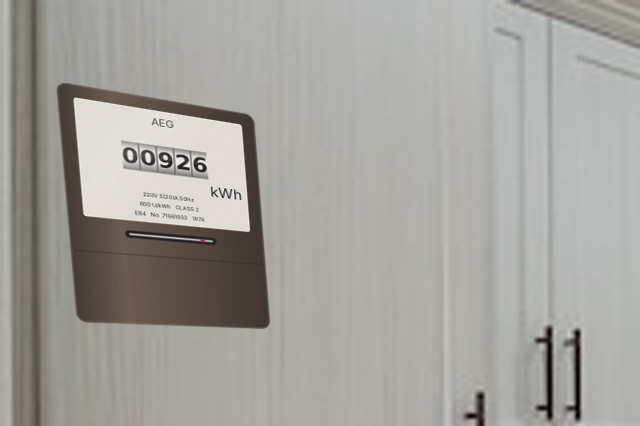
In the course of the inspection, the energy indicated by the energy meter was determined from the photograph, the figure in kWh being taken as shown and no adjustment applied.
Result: 926 kWh
